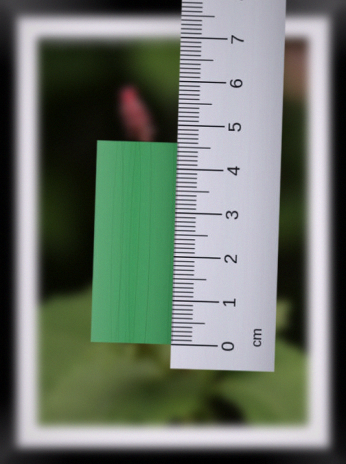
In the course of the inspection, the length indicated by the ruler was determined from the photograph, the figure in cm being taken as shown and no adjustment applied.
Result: 4.6 cm
